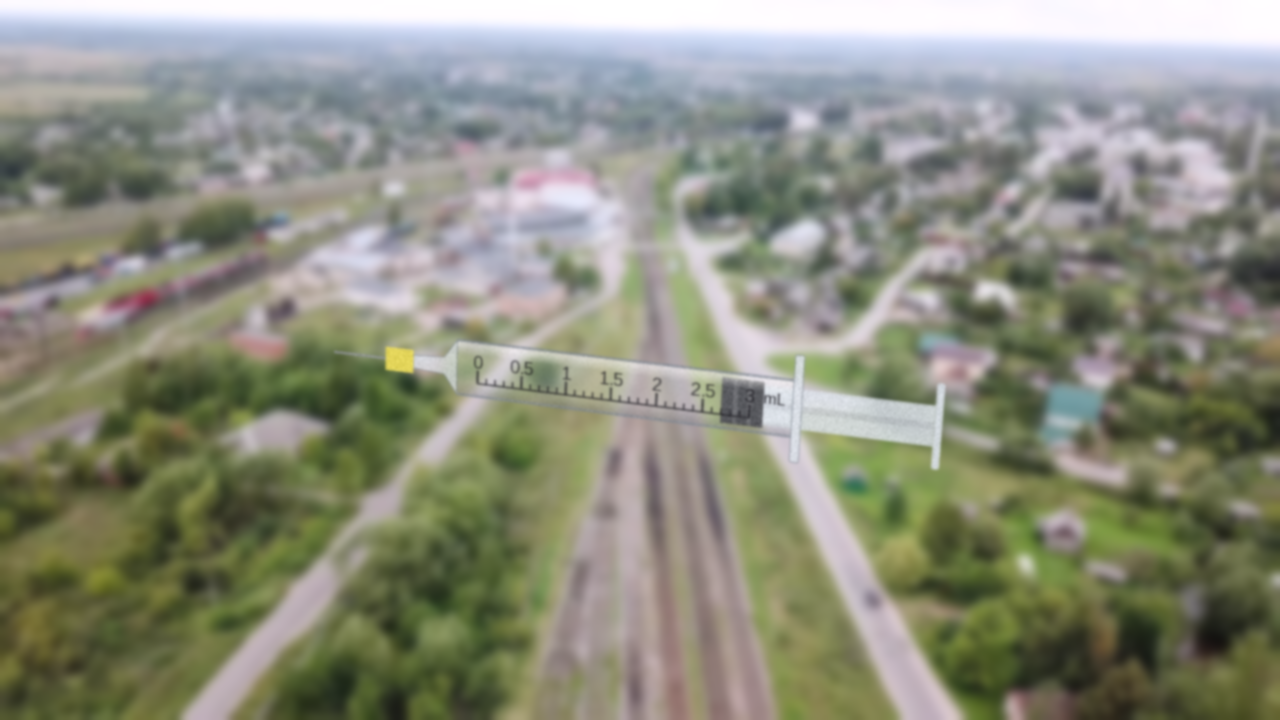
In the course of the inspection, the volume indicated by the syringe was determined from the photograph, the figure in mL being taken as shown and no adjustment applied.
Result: 2.7 mL
